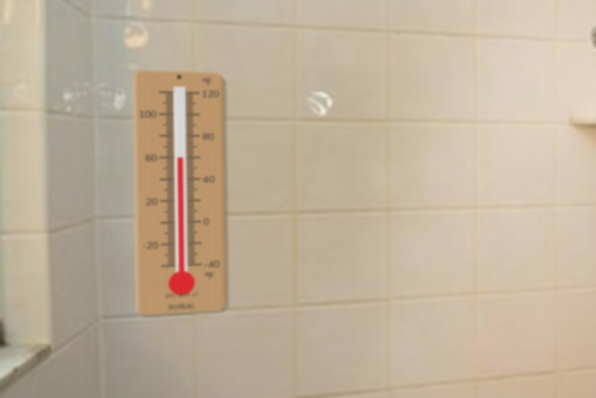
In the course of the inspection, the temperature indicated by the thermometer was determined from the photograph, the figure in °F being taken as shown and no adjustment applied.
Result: 60 °F
